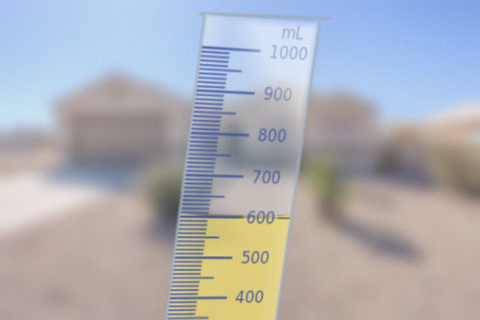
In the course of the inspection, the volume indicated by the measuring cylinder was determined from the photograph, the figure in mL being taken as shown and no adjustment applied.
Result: 600 mL
